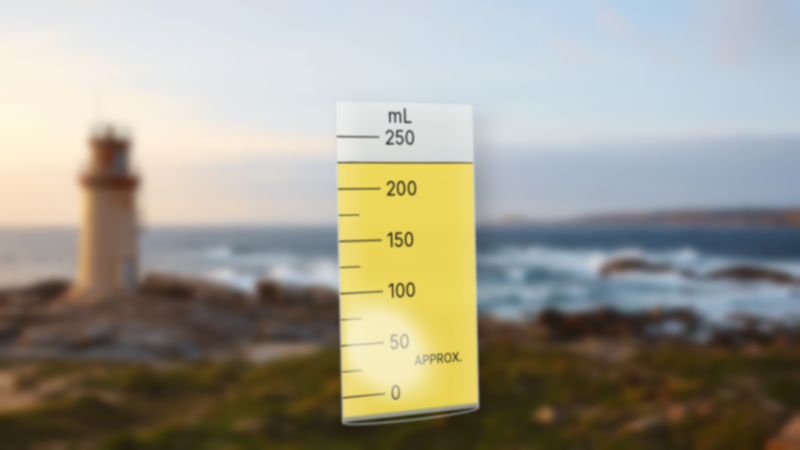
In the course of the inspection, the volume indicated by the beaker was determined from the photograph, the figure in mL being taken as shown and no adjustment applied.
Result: 225 mL
